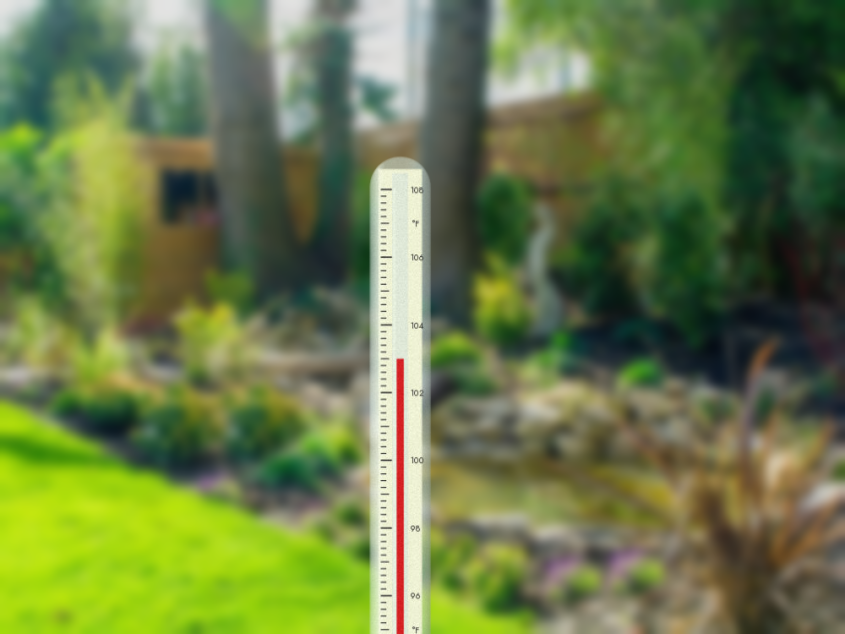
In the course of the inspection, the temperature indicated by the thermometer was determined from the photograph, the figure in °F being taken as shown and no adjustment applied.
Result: 103 °F
